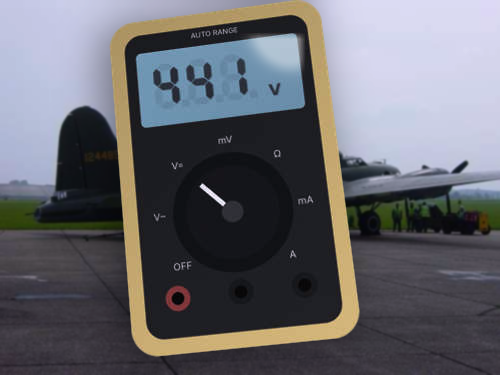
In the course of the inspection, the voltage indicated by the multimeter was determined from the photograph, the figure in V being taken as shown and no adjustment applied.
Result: 441 V
